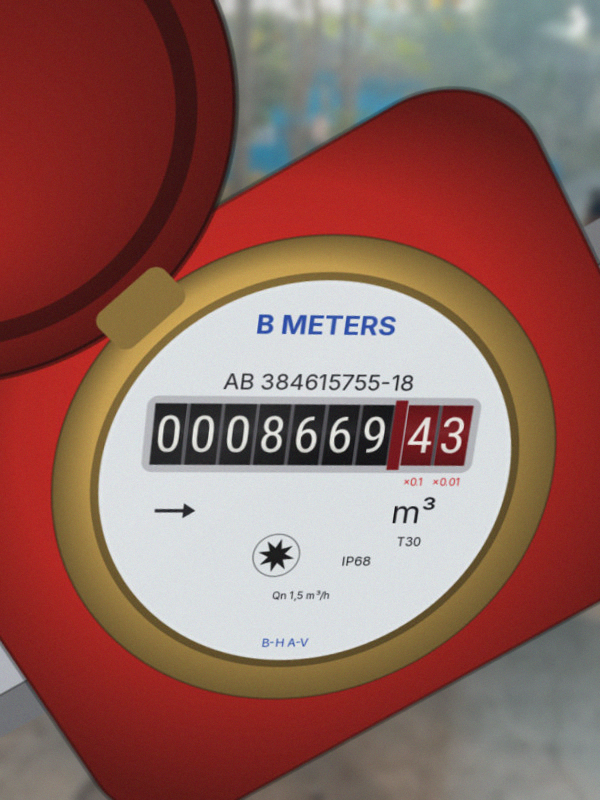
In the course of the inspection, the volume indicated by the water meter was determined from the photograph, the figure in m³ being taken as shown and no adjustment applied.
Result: 8669.43 m³
